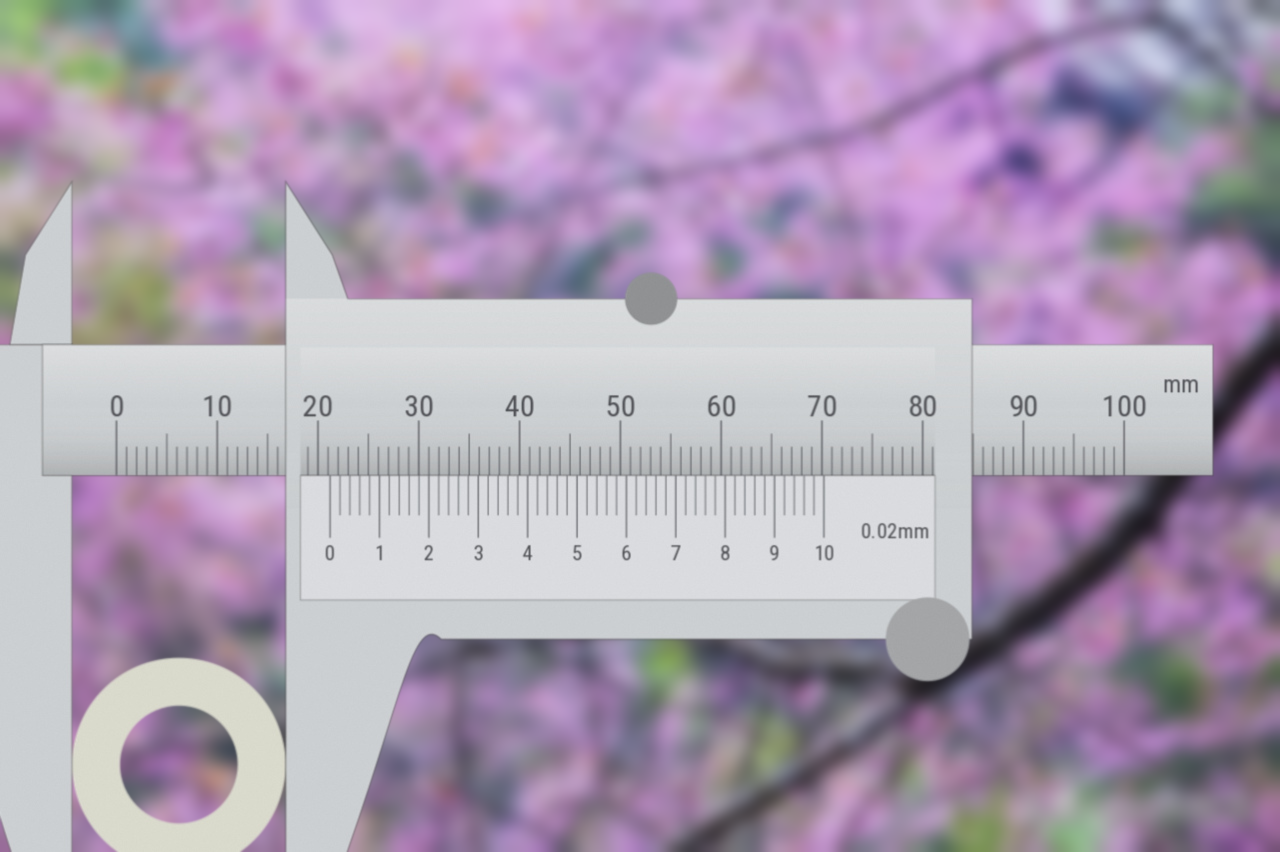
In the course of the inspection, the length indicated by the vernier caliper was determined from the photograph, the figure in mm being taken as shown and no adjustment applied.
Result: 21.2 mm
